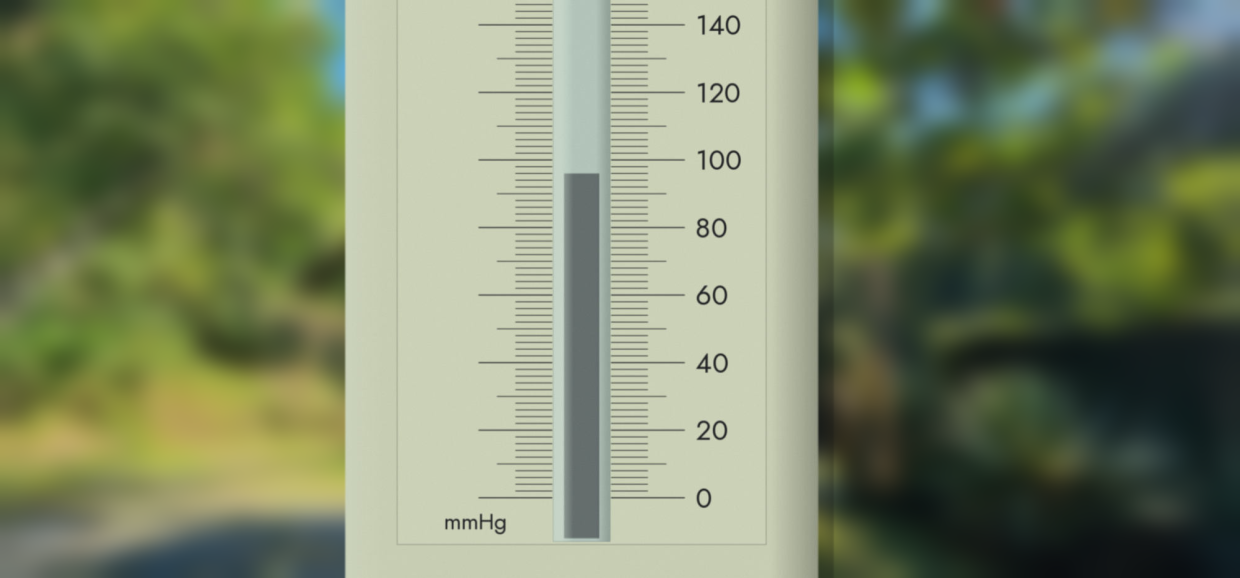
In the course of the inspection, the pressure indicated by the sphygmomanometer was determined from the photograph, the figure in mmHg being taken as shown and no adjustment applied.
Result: 96 mmHg
